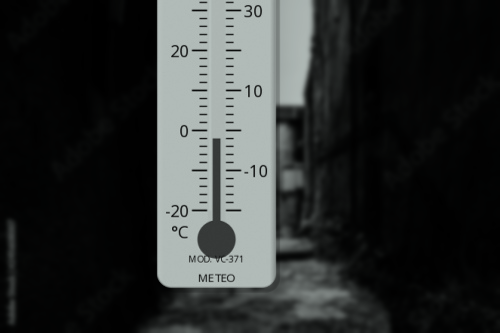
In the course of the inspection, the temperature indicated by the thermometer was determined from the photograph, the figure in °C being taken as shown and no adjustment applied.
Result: -2 °C
